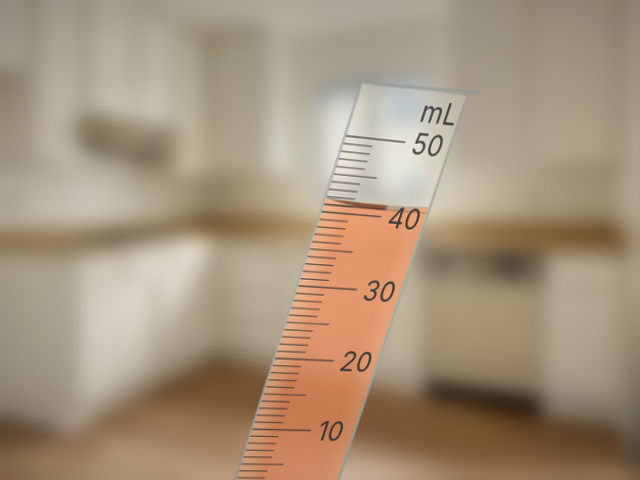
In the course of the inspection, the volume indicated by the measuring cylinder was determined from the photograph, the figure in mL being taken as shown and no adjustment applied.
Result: 41 mL
